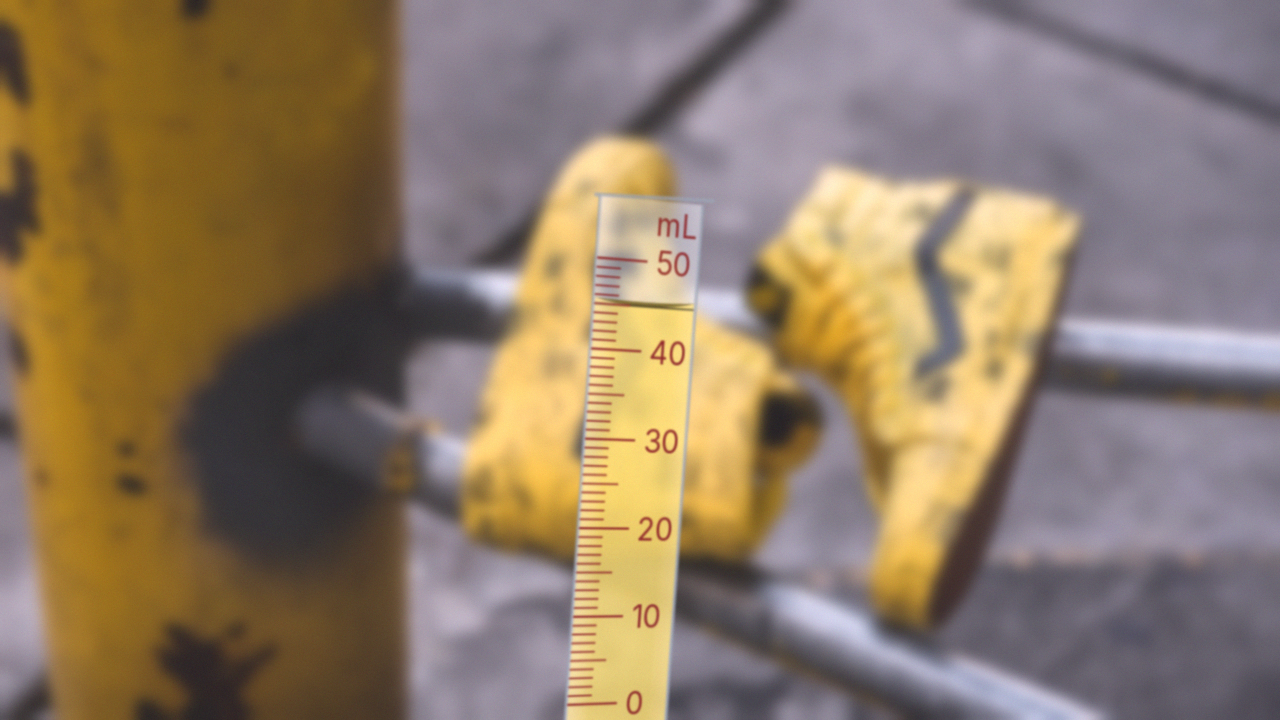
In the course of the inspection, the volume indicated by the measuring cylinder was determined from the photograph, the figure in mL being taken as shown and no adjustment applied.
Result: 45 mL
